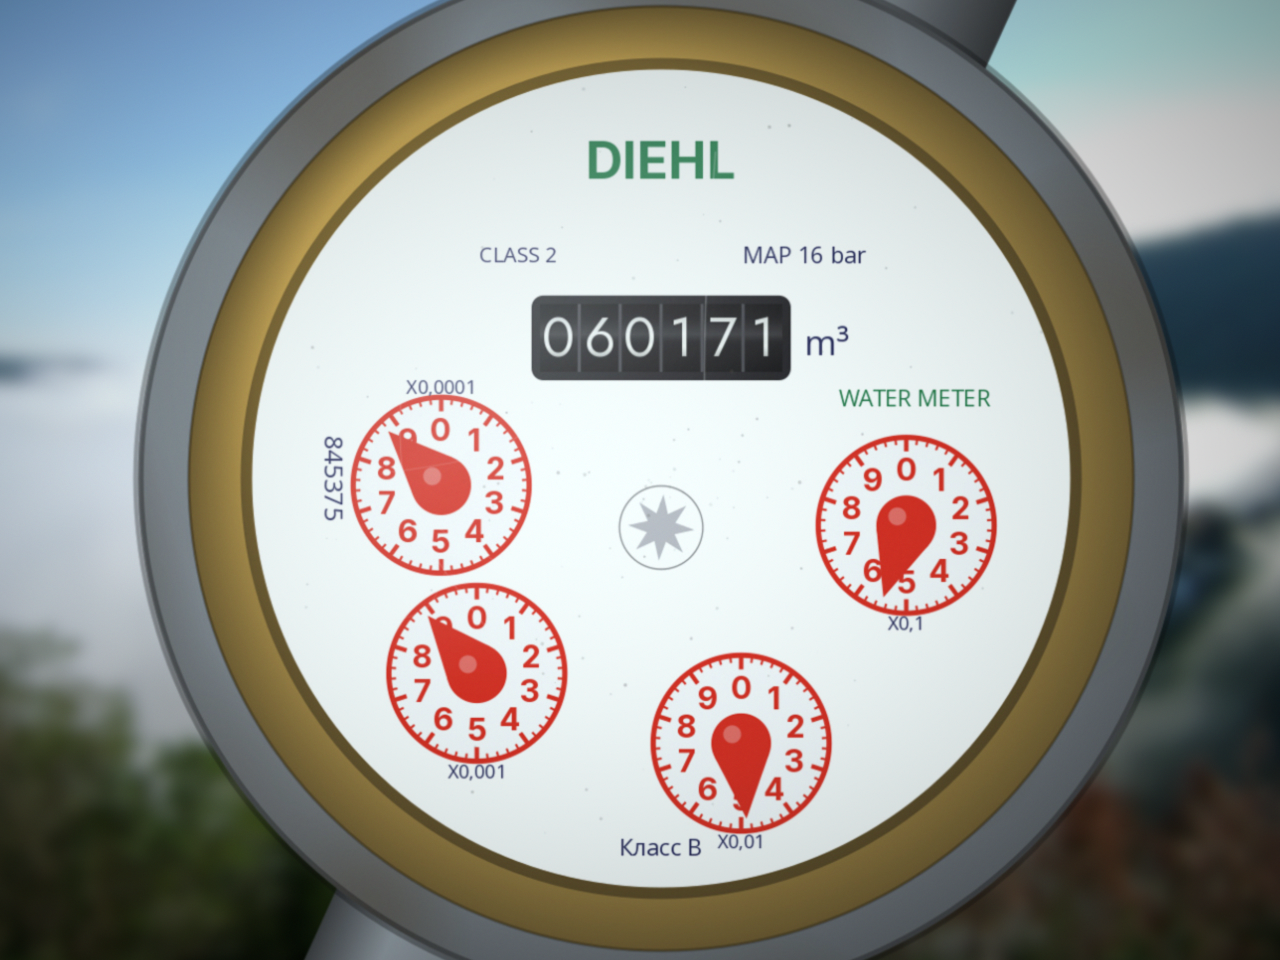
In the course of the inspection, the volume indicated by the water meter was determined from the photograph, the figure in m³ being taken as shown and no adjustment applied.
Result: 60171.5488 m³
